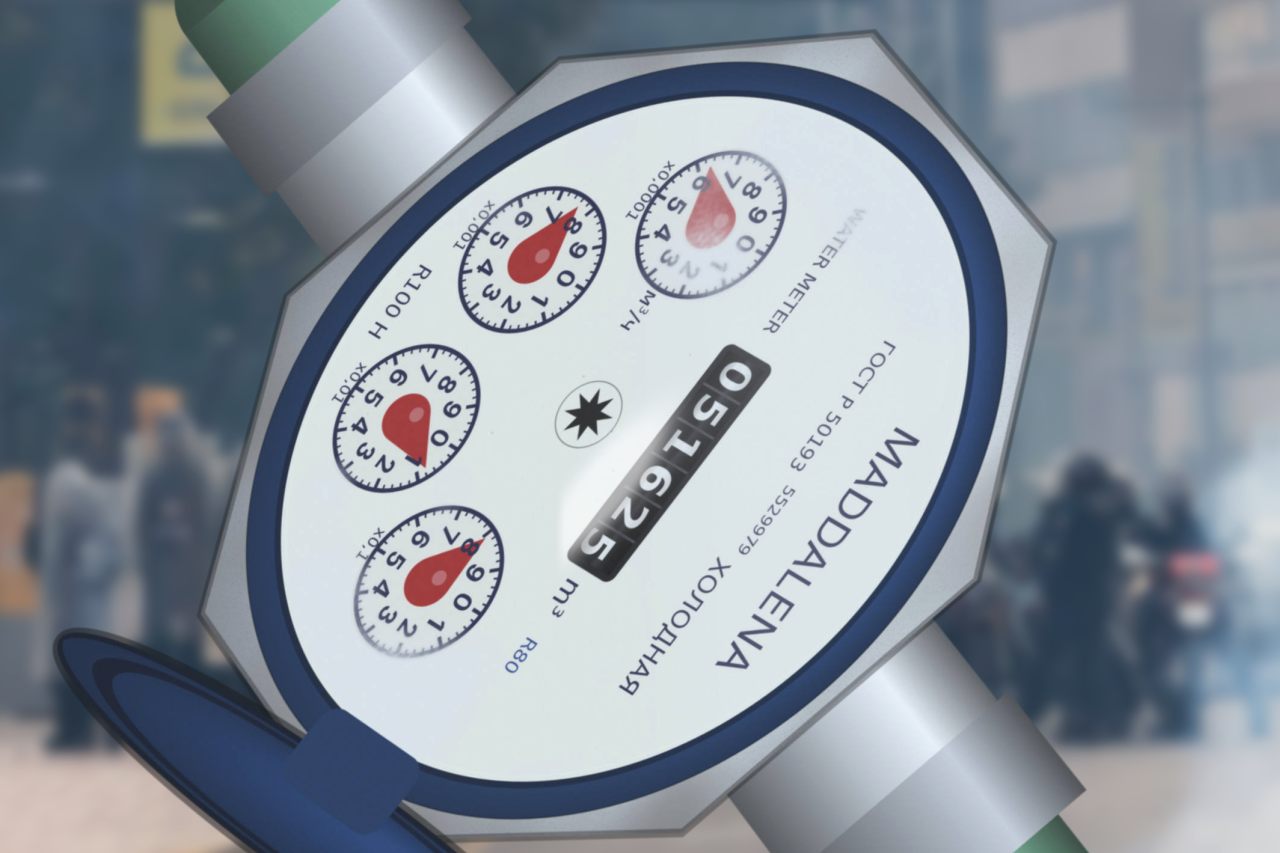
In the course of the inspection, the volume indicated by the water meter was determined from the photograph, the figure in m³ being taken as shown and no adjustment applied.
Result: 51624.8076 m³
